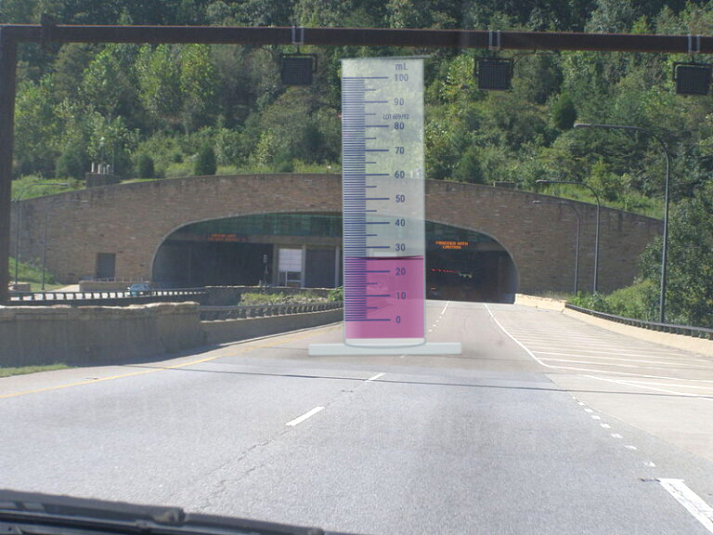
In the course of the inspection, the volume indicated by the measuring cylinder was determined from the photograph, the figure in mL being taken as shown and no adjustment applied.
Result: 25 mL
